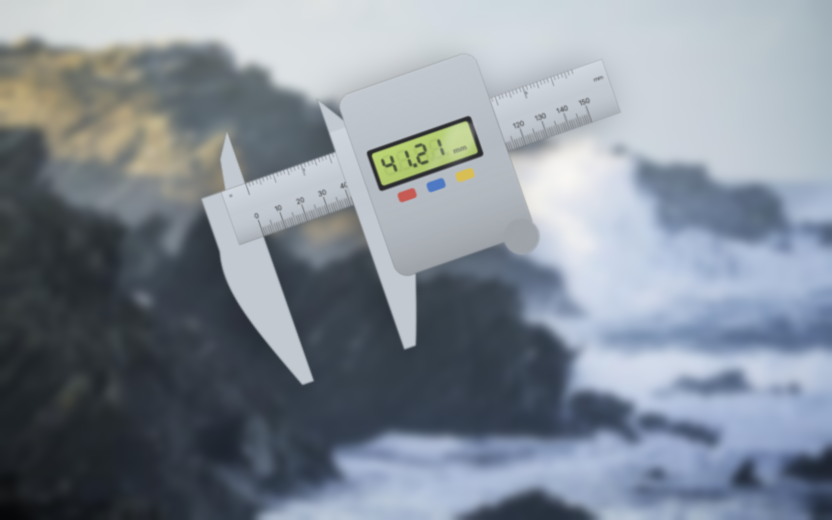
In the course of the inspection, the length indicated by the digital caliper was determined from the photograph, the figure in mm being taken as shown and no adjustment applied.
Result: 41.21 mm
